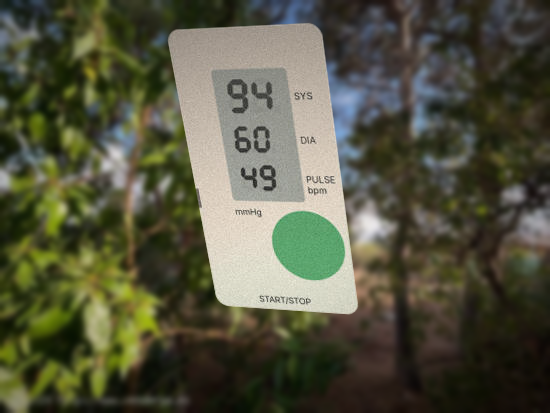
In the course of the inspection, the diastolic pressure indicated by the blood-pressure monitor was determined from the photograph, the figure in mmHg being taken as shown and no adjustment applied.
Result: 60 mmHg
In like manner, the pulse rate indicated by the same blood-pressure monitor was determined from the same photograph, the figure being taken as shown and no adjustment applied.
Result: 49 bpm
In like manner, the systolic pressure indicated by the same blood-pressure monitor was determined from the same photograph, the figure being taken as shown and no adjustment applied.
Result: 94 mmHg
